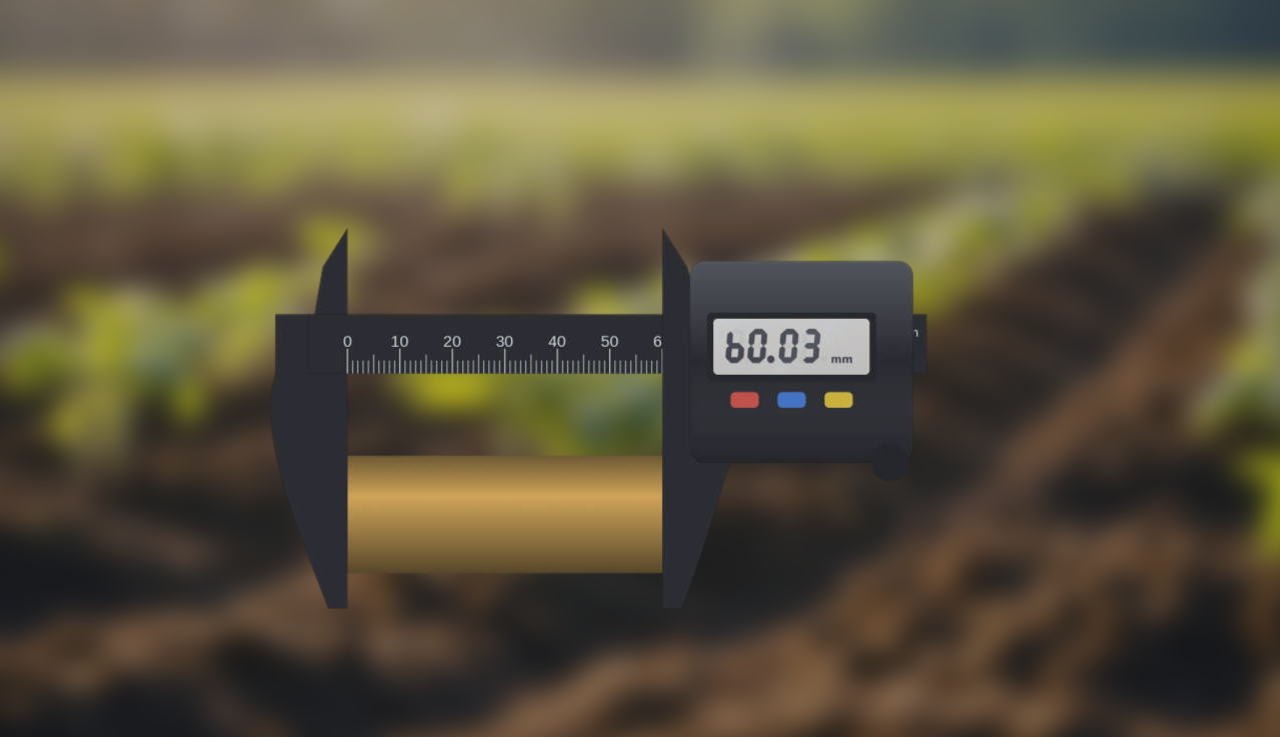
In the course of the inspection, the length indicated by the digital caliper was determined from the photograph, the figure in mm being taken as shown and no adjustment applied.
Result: 60.03 mm
